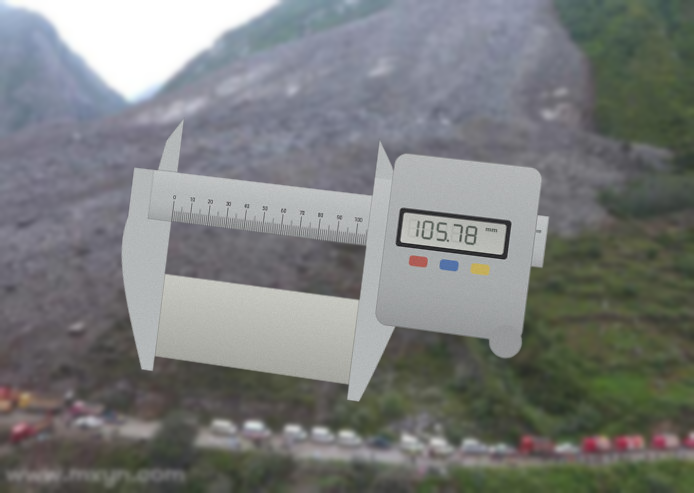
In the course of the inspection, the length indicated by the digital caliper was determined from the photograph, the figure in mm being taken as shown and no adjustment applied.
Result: 105.78 mm
